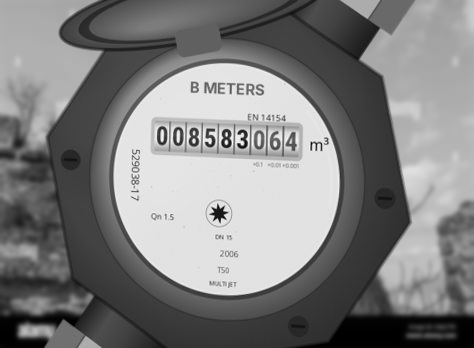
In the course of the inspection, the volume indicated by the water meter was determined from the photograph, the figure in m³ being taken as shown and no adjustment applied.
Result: 8583.064 m³
